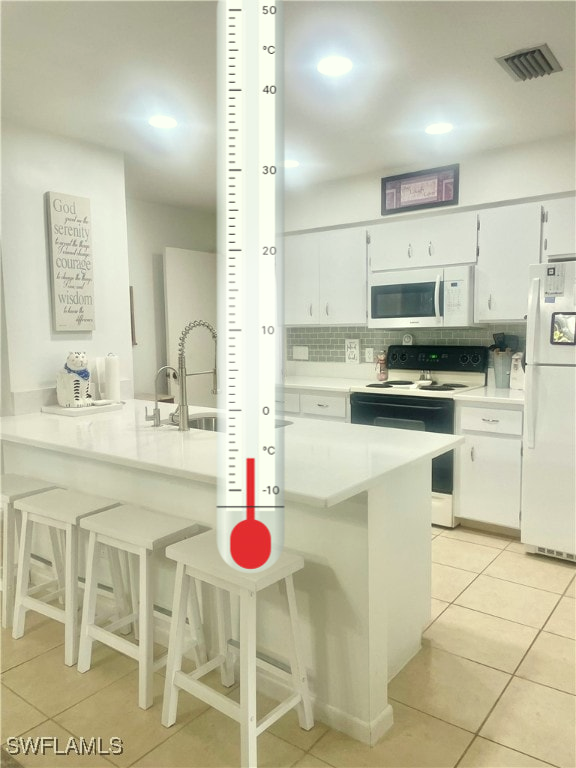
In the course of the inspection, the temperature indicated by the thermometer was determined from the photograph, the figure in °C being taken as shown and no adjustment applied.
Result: -6 °C
